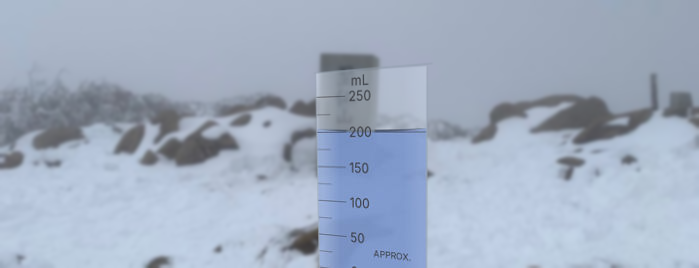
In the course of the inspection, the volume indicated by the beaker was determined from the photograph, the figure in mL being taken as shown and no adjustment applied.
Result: 200 mL
